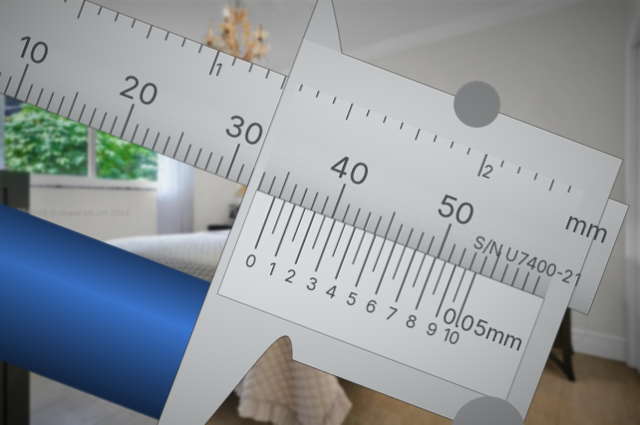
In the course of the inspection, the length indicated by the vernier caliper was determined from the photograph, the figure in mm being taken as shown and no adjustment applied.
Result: 34.6 mm
